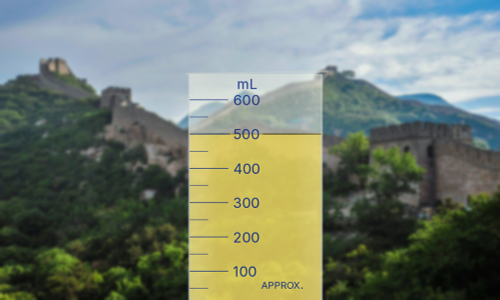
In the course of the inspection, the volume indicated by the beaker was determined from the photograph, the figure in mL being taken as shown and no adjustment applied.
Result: 500 mL
